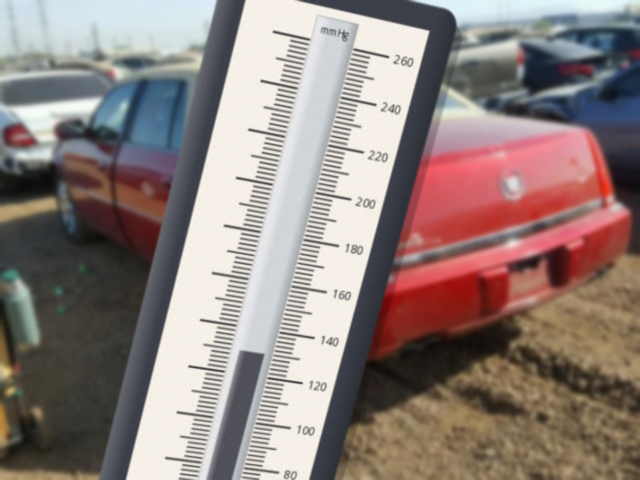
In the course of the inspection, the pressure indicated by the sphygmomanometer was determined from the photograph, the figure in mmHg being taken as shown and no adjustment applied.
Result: 130 mmHg
